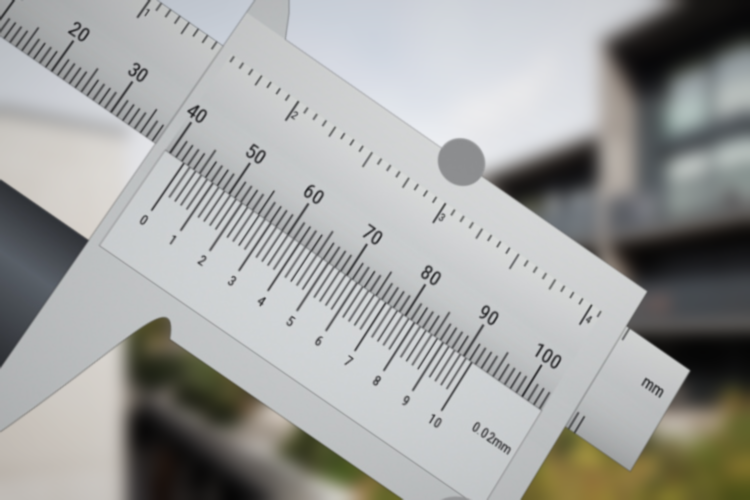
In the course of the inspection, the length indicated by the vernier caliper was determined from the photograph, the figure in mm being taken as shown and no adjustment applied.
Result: 42.4 mm
